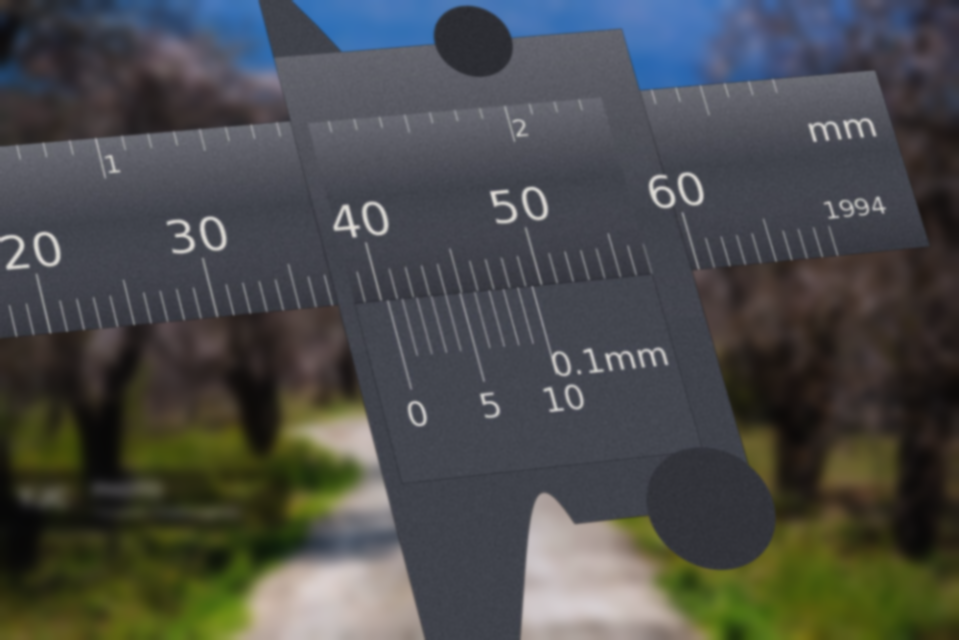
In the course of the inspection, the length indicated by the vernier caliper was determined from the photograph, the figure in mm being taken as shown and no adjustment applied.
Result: 40.4 mm
